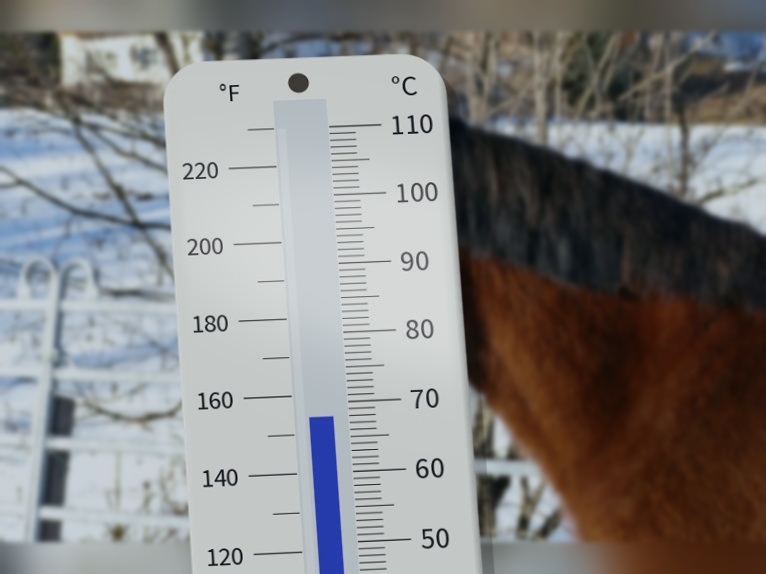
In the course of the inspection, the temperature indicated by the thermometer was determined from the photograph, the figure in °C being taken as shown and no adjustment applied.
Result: 68 °C
